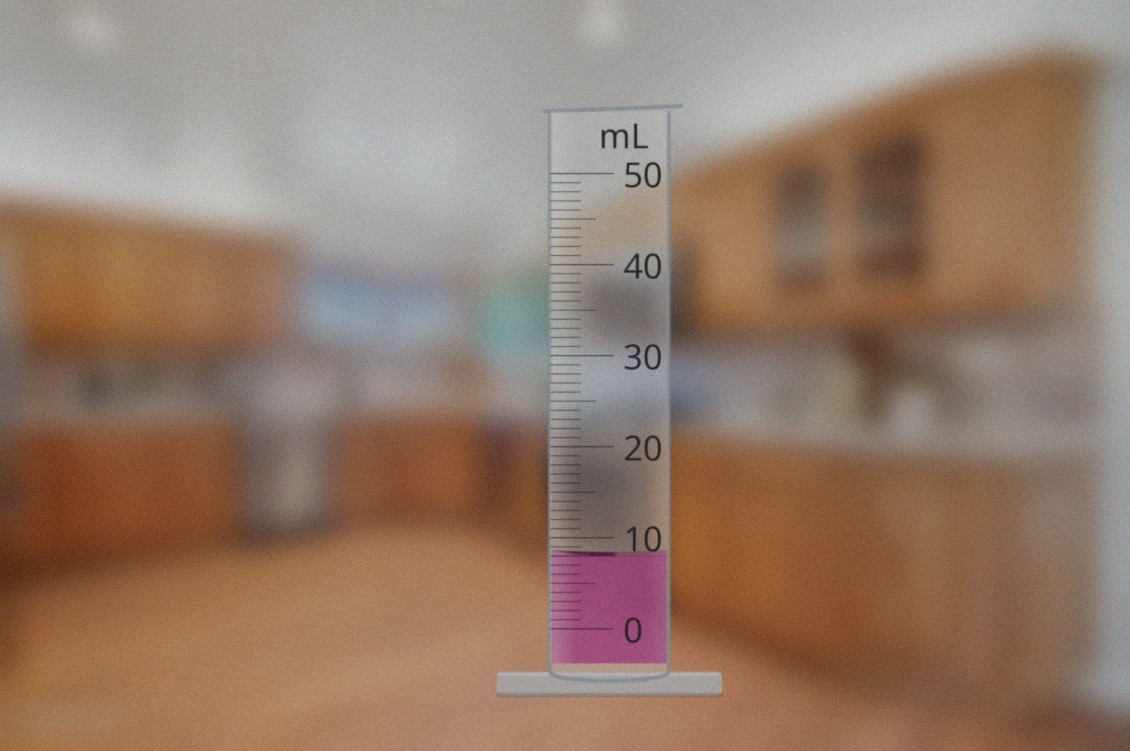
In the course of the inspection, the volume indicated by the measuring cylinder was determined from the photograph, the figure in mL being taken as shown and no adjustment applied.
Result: 8 mL
